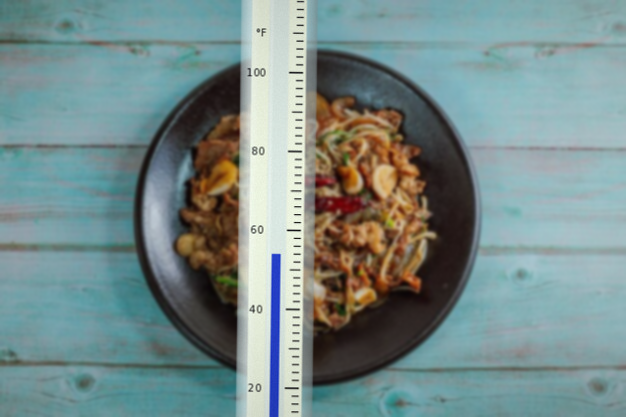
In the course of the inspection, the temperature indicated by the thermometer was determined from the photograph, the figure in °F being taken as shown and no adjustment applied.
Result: 54 °F
